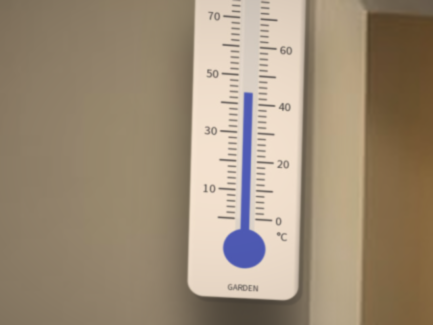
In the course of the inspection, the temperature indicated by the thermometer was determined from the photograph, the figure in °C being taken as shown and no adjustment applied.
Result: 44 °C
